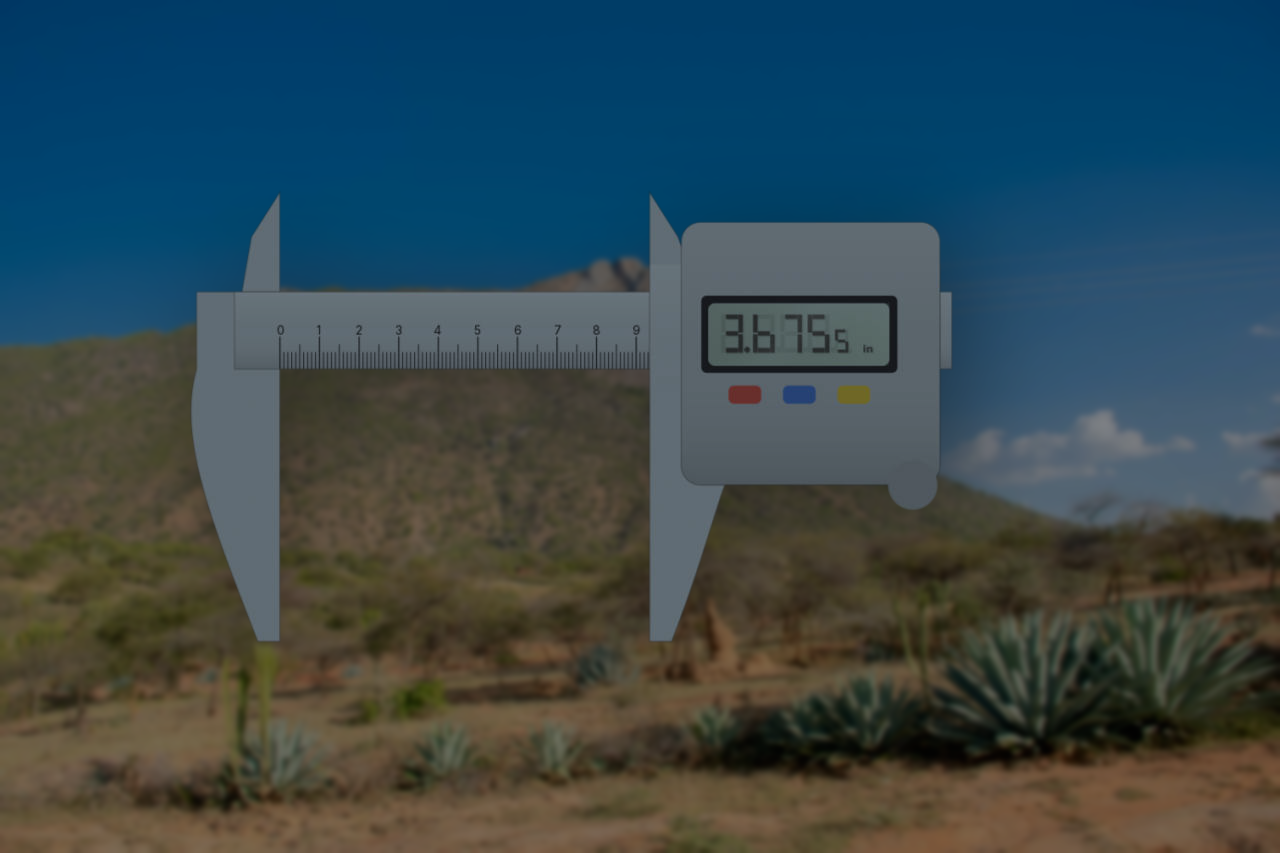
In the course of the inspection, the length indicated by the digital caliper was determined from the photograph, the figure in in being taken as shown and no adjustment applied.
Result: 3.6755 in
